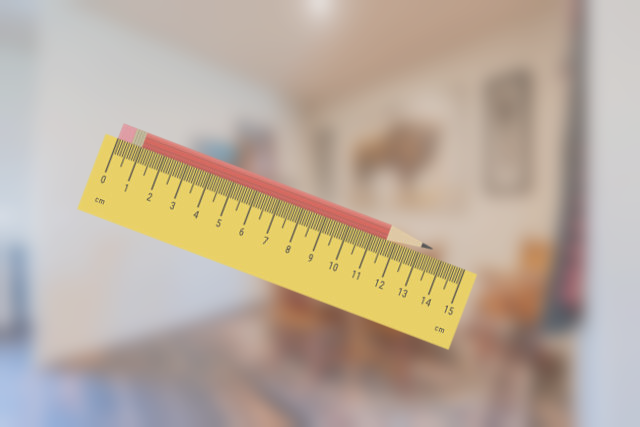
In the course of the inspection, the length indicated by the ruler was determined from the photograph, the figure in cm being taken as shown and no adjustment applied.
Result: 13.5 cm
